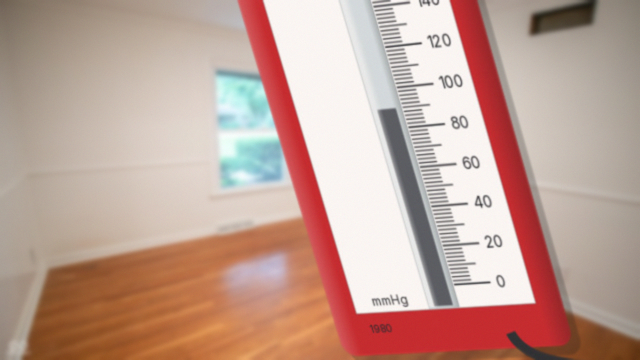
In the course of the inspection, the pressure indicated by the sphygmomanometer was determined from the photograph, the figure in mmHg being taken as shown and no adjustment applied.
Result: 90 mmHg
